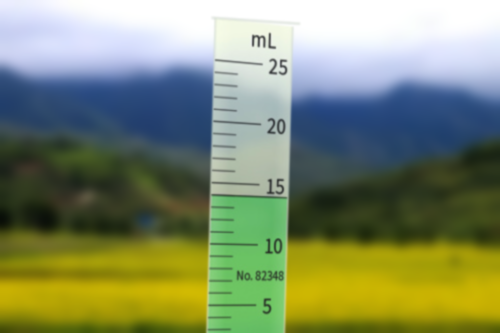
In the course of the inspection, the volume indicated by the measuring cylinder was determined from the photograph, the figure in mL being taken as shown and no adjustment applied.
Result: 14 mL
